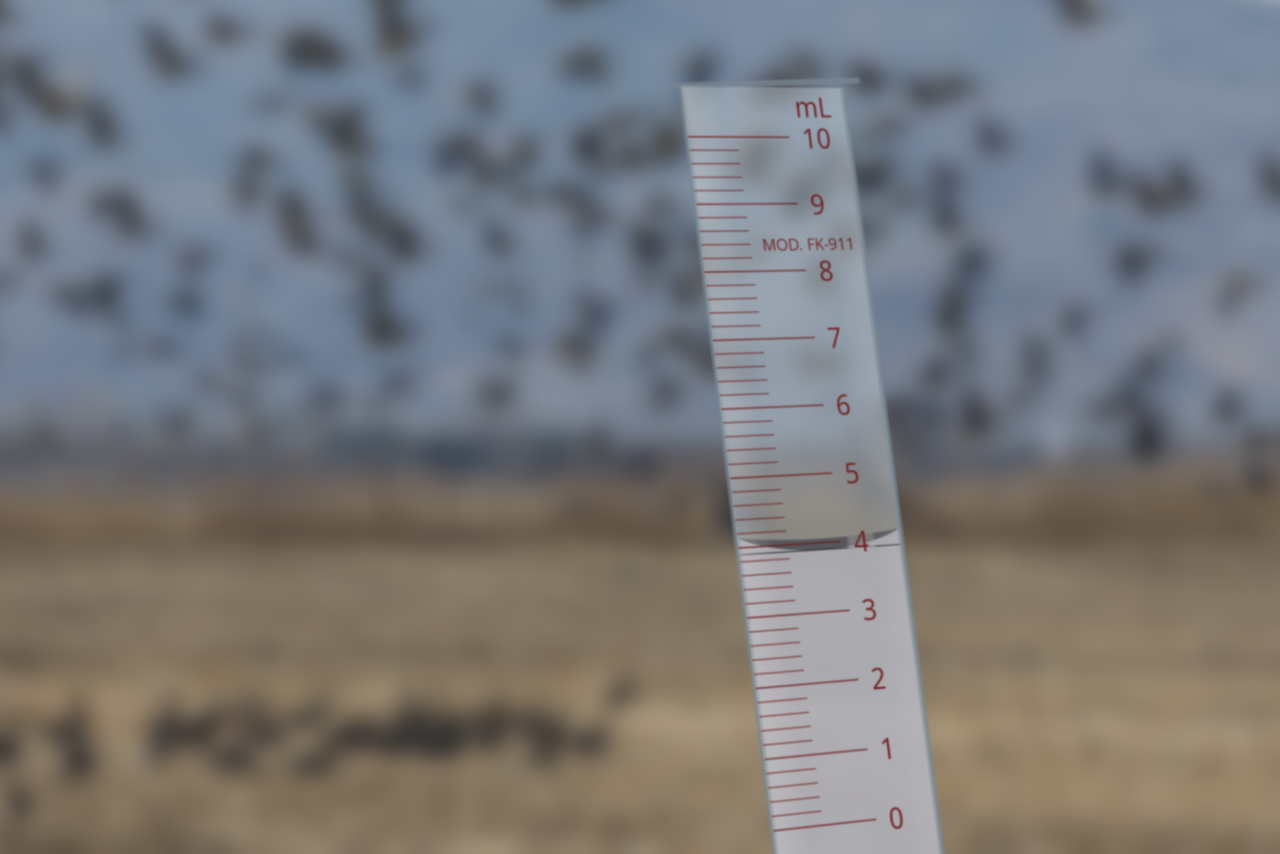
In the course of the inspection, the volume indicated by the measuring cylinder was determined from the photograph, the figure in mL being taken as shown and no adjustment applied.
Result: 3.9 mL
